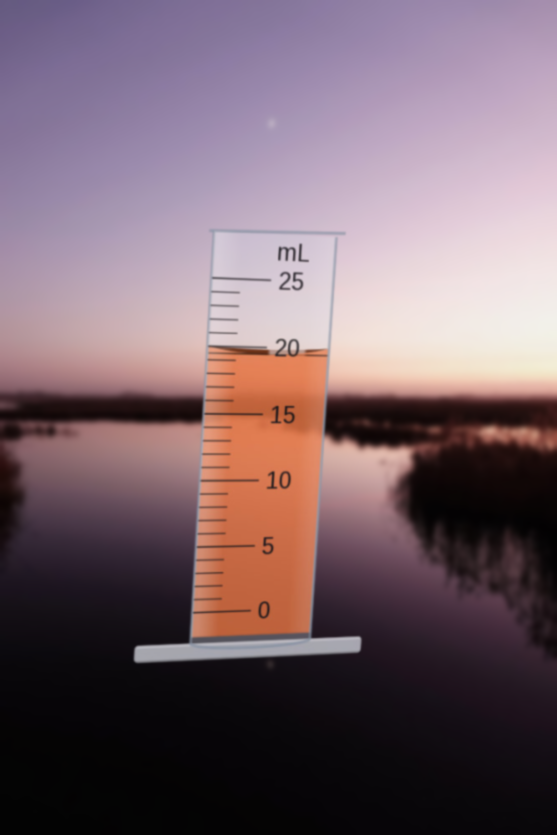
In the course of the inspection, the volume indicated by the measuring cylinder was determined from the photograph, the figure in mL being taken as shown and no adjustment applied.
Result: 19.5 mL
